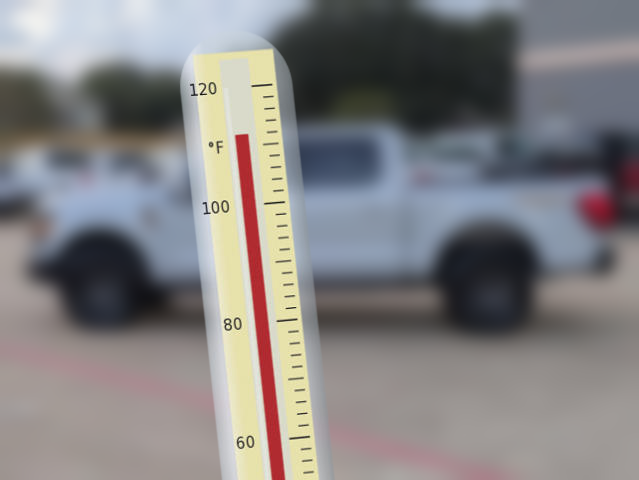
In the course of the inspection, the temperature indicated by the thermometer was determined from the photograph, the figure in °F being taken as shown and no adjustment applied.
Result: 112 °F
